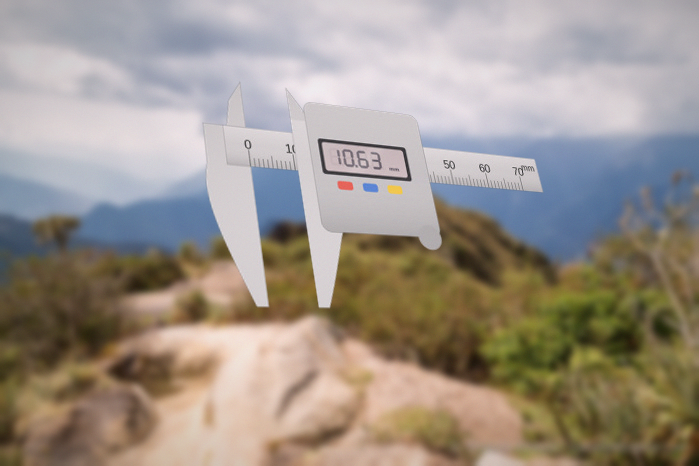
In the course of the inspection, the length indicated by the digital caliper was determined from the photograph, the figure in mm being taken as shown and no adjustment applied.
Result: 10.63 mm
